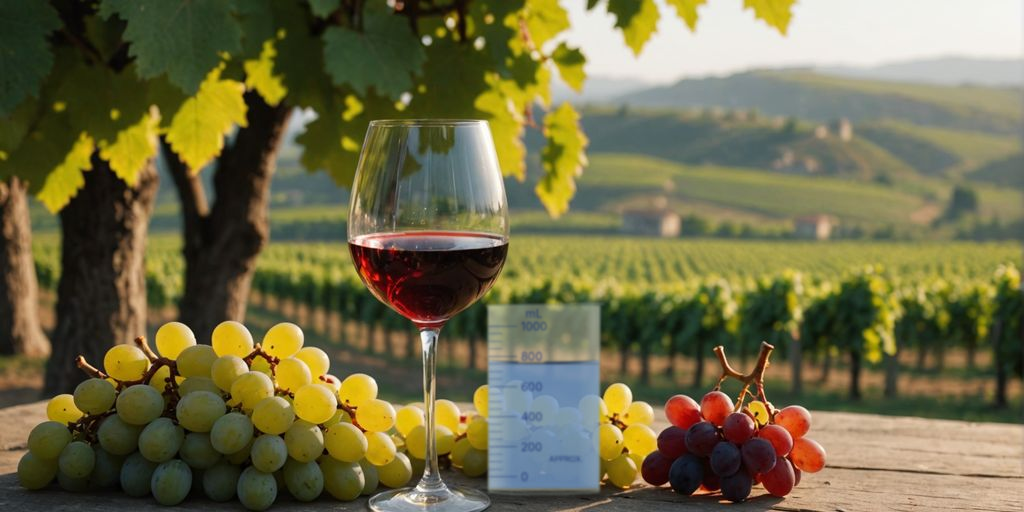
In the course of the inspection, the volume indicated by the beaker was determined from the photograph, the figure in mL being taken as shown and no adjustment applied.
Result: 750 mL
